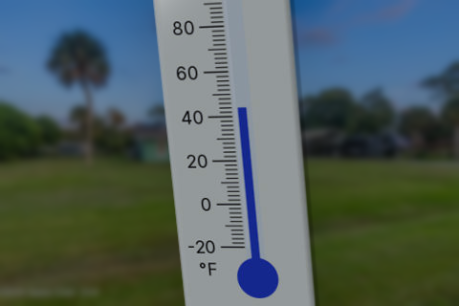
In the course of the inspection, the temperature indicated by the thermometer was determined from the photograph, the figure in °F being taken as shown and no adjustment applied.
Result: 44 °F
